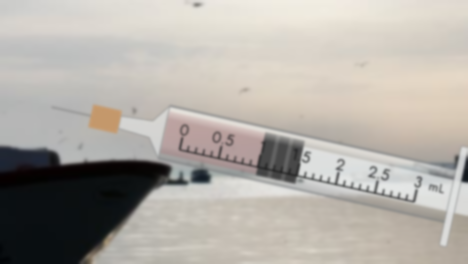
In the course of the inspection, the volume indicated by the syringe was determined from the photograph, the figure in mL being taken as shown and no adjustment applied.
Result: 1 mL
